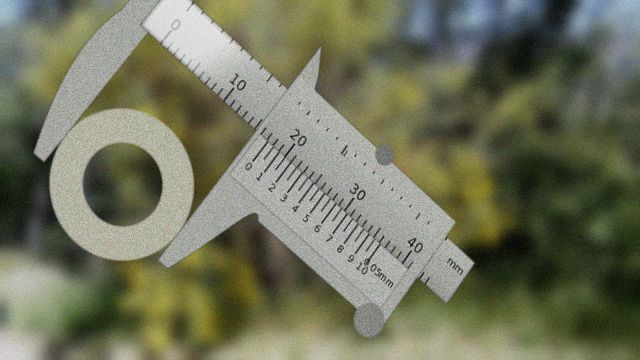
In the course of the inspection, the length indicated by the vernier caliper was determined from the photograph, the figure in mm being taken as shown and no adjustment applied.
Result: 17.2 mm
